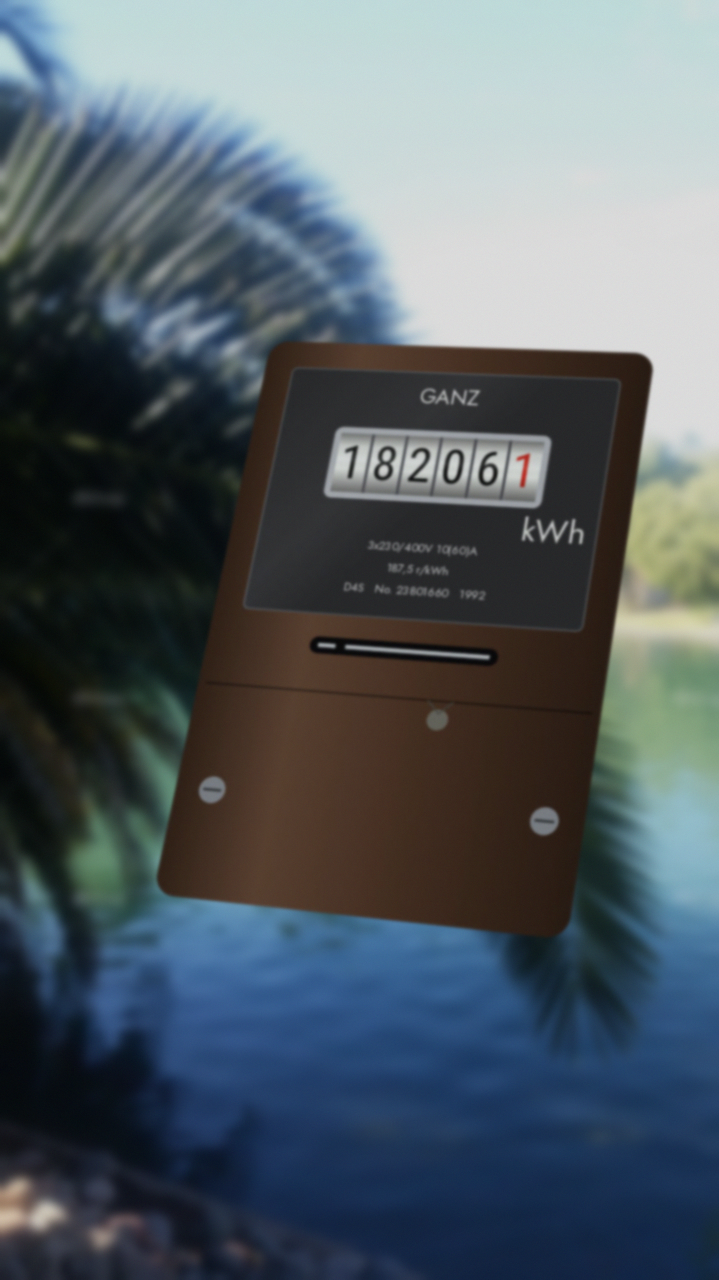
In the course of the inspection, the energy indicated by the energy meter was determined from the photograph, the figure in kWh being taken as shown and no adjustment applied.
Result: 18206.1 kWh
